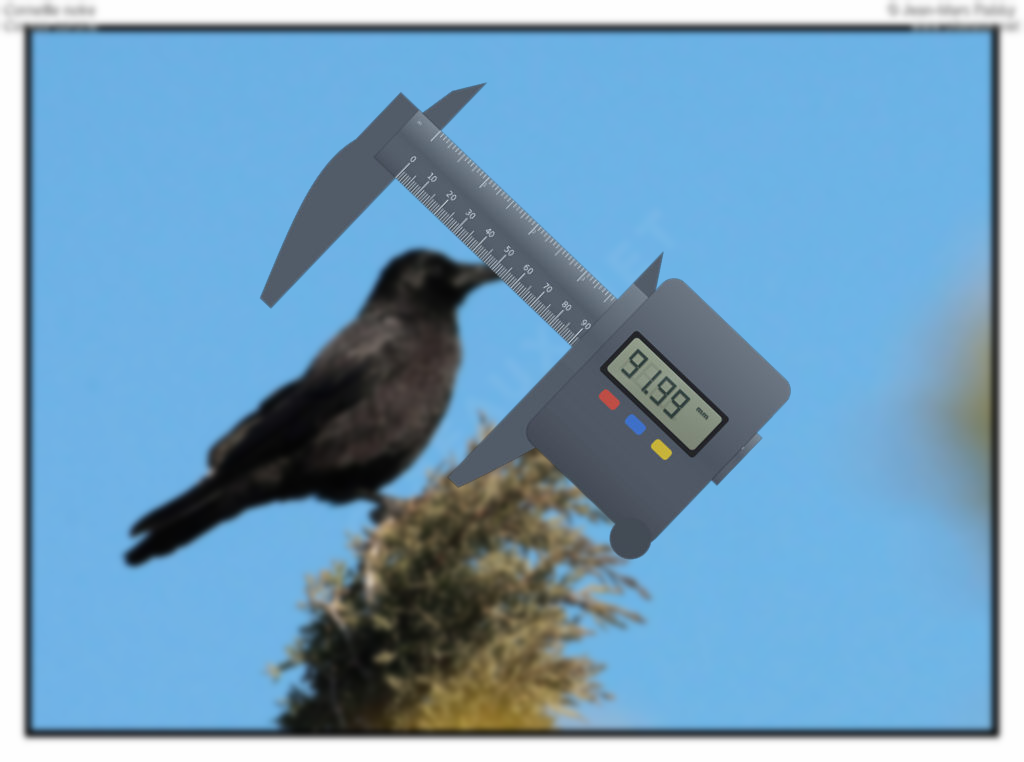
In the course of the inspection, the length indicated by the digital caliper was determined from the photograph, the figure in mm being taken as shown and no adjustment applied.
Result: 91.99 mm
